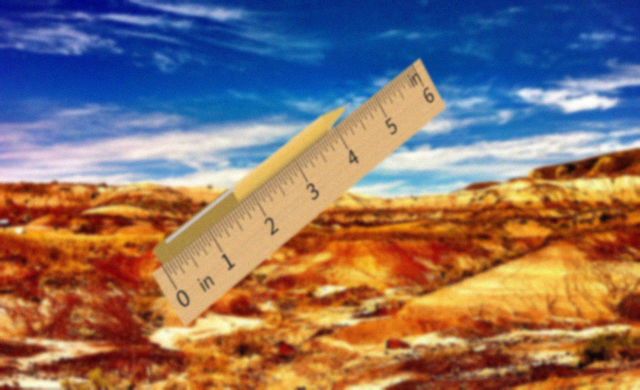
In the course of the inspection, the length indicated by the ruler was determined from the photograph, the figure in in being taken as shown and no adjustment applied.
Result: 4.5 in
